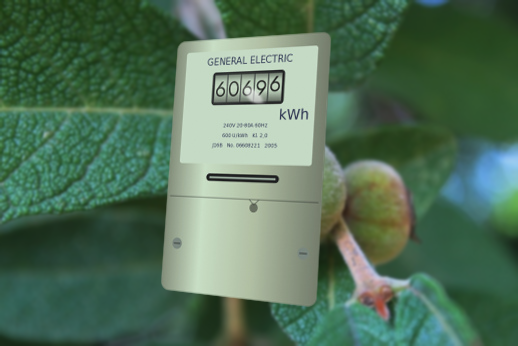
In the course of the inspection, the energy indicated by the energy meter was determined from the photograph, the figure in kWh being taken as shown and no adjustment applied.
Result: 60696 kWh
